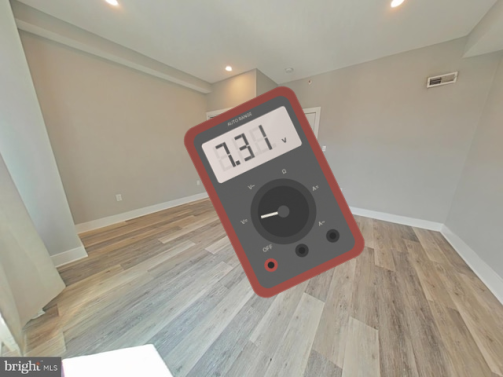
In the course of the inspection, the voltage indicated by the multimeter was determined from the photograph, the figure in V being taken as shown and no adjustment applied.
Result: 7.31 V
